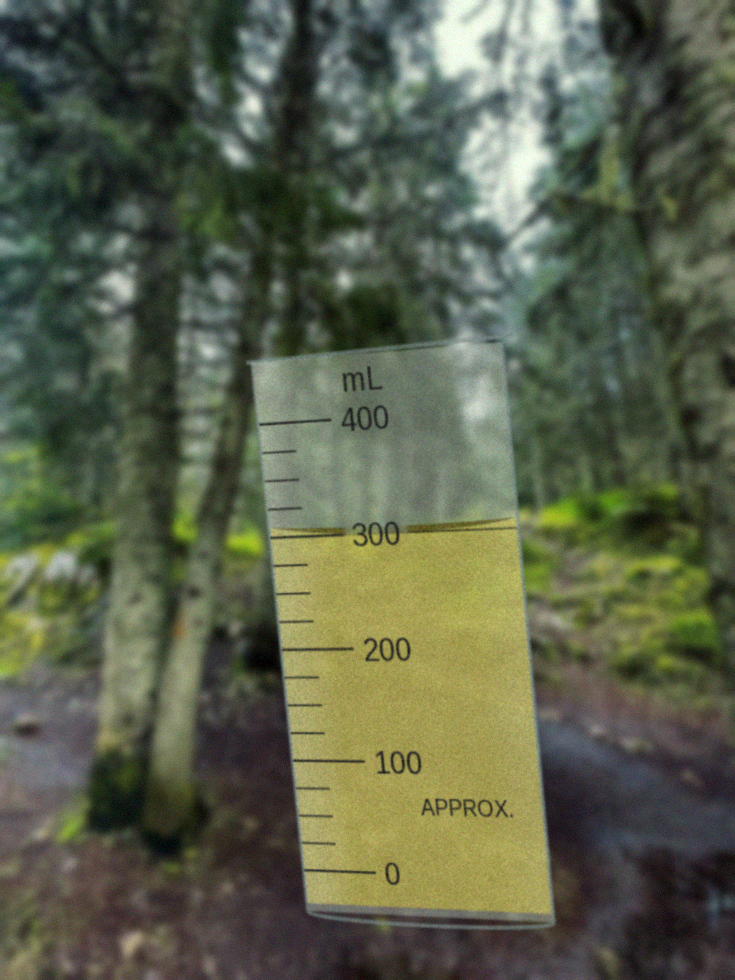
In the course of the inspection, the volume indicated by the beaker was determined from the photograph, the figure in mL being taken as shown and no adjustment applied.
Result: 300 mL
